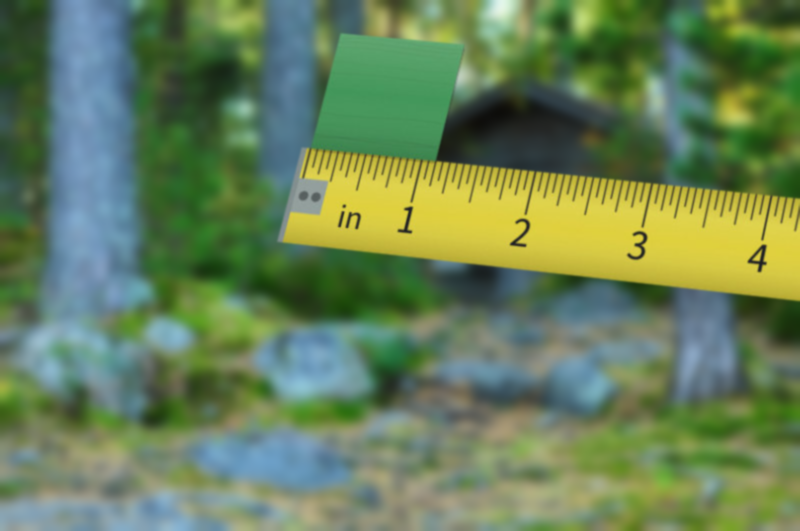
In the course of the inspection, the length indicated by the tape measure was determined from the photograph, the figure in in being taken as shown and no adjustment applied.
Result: 1.125 in
